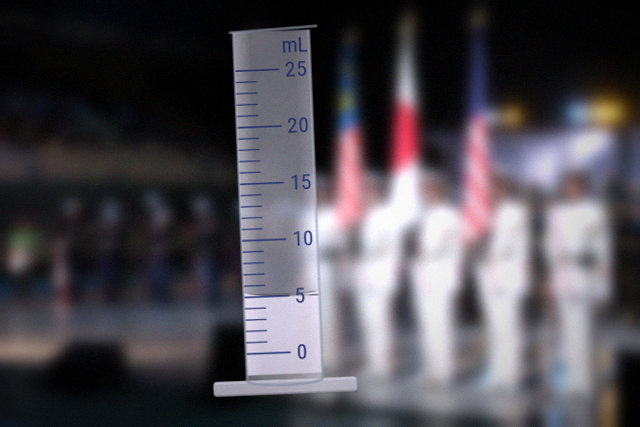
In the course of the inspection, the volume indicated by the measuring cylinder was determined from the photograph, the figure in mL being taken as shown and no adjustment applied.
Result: 5 mL
